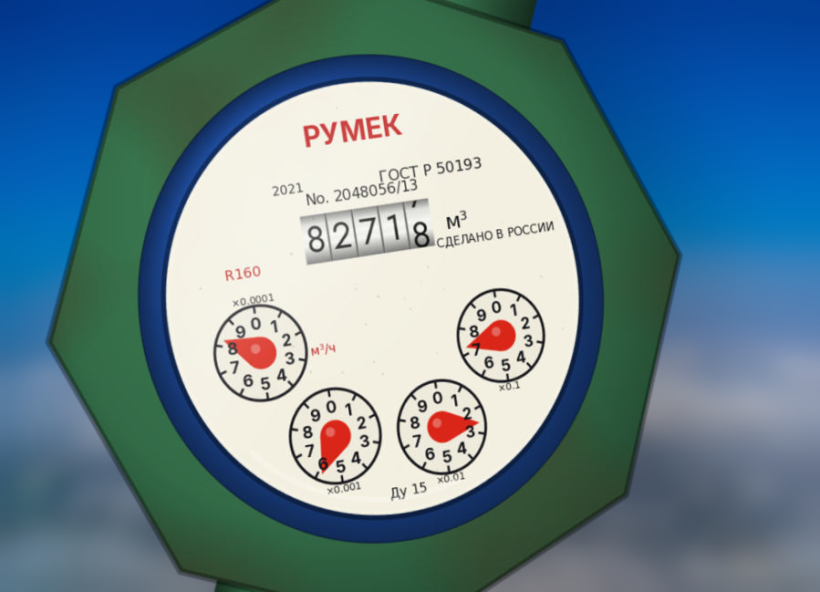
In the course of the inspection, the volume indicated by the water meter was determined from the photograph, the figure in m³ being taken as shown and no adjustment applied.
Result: 82717.7258 m³
